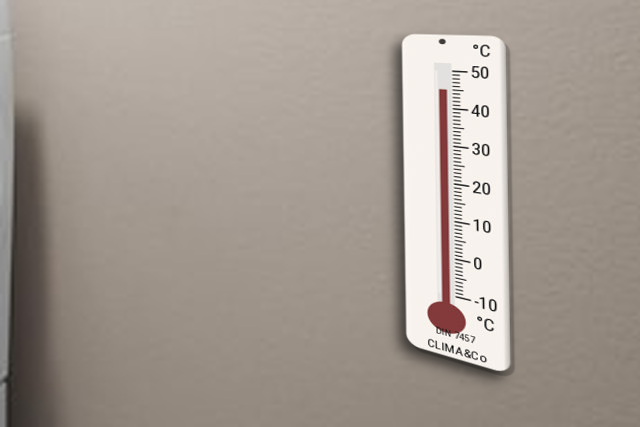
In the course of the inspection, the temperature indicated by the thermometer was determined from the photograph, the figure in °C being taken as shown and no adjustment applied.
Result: 45 °C
